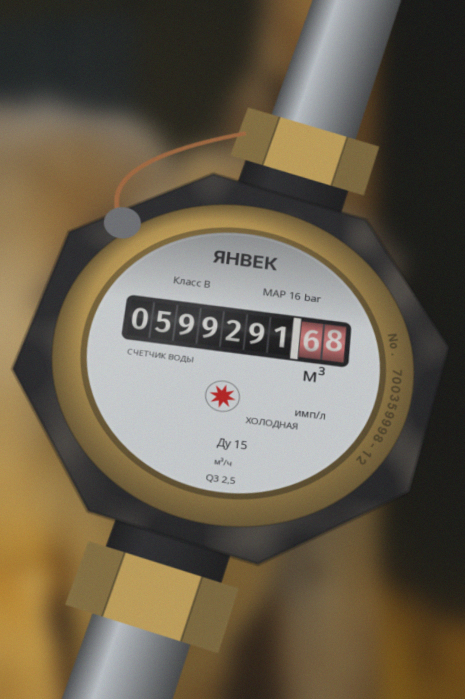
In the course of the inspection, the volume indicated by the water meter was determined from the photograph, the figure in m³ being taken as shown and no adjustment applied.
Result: 599291.68 m³
